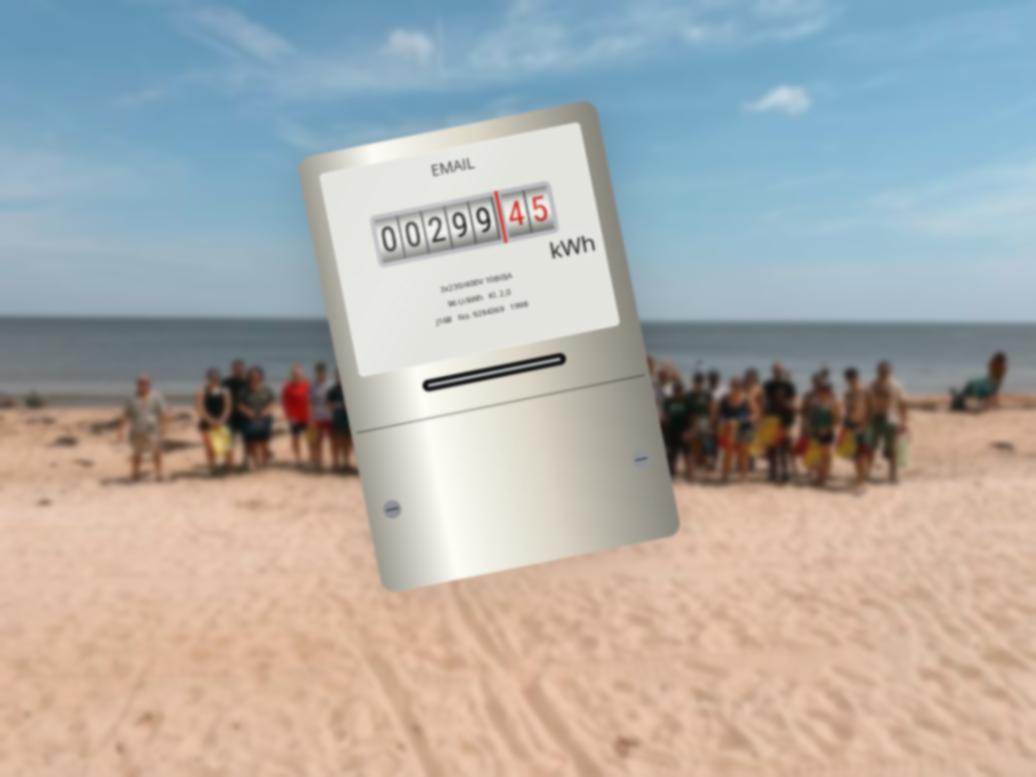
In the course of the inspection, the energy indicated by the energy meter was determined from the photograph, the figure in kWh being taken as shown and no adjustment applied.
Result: 299.45 kWh
